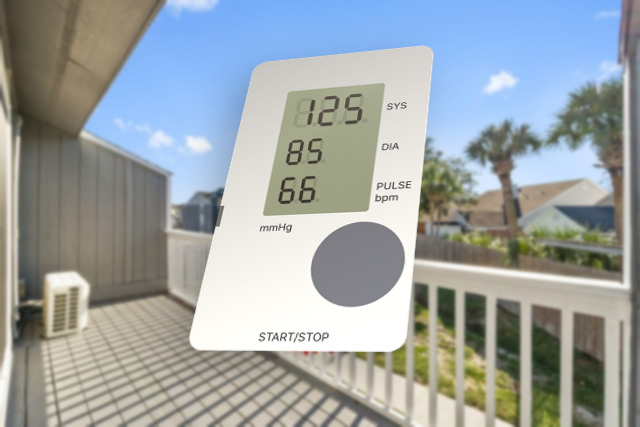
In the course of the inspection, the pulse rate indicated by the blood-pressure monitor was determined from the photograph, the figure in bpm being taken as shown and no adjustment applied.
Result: 66 bpm
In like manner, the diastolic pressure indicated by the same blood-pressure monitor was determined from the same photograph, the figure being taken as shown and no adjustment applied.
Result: 85 mmHg
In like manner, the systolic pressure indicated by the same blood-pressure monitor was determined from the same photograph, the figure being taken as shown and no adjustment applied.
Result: 125 mmHg
